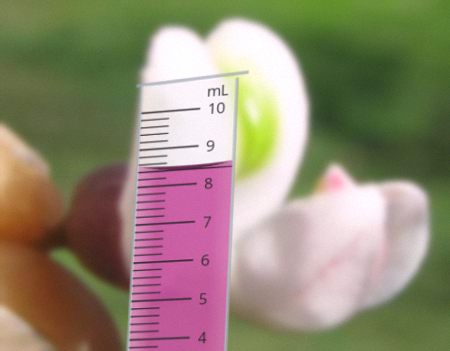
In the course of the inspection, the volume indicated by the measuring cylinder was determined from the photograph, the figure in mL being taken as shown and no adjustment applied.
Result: 8.4 mL
